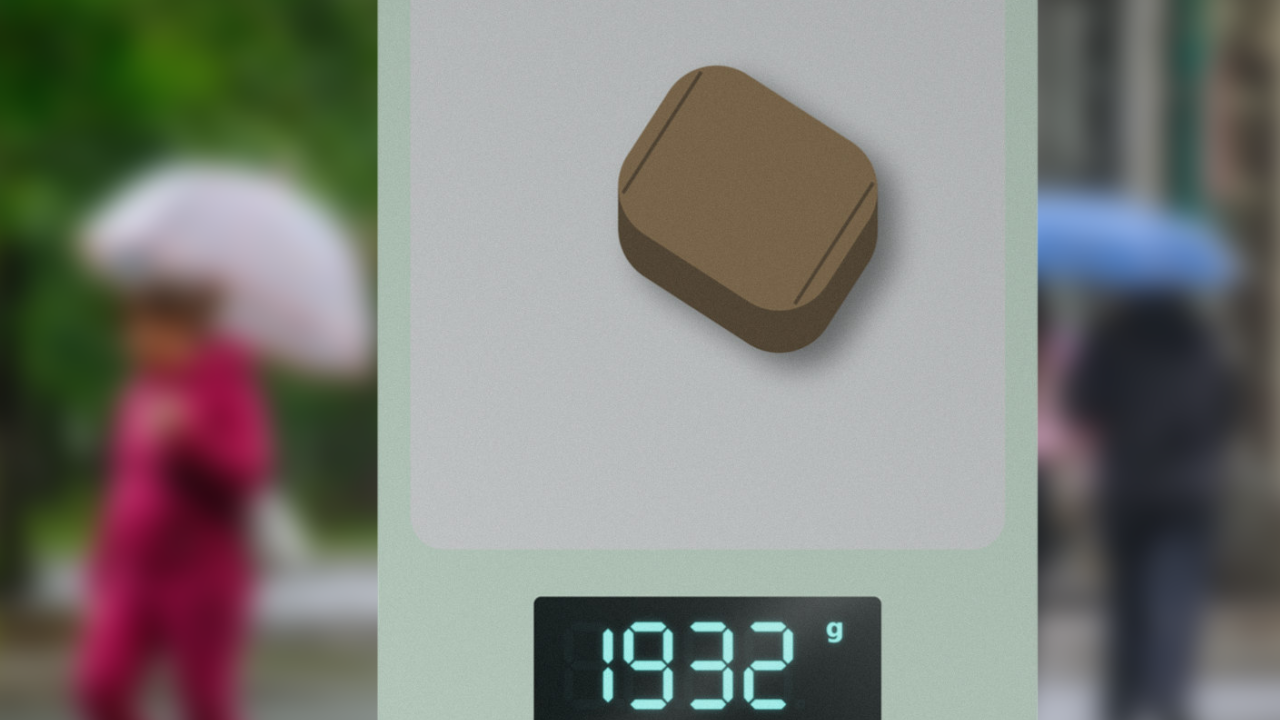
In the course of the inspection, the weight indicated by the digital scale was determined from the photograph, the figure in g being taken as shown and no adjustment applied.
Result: 1932 g
